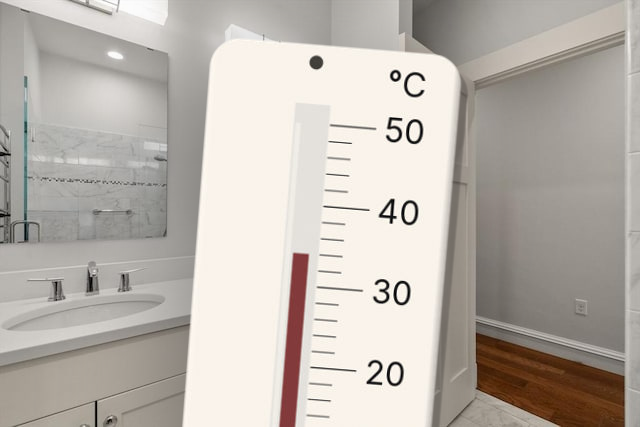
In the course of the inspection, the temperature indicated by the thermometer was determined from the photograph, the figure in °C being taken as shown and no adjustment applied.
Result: 34 °C
